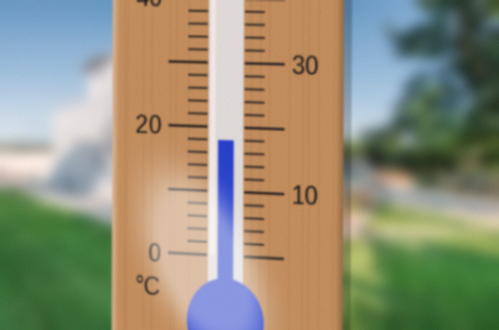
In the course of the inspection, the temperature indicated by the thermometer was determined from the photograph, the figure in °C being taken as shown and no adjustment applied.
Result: 18 °C
